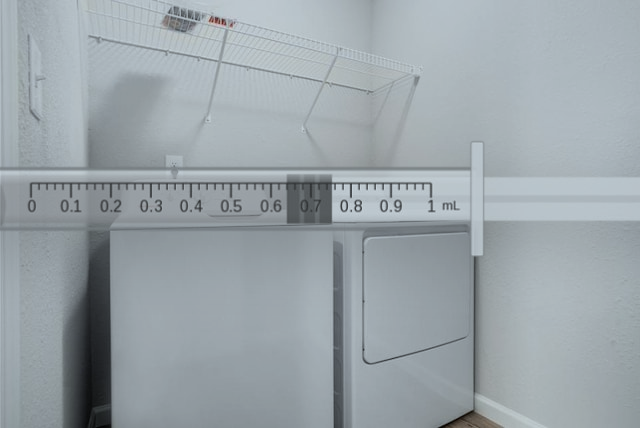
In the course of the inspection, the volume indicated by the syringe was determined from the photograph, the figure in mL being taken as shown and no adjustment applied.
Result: 0.64 mL
